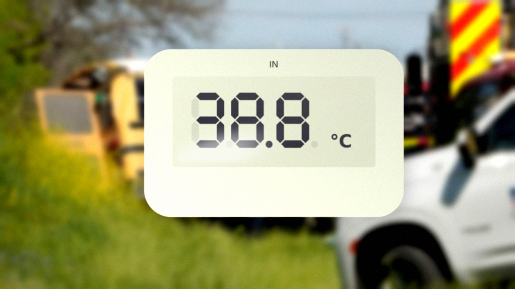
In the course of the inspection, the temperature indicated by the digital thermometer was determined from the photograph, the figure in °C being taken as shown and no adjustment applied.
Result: 38.8 °C
